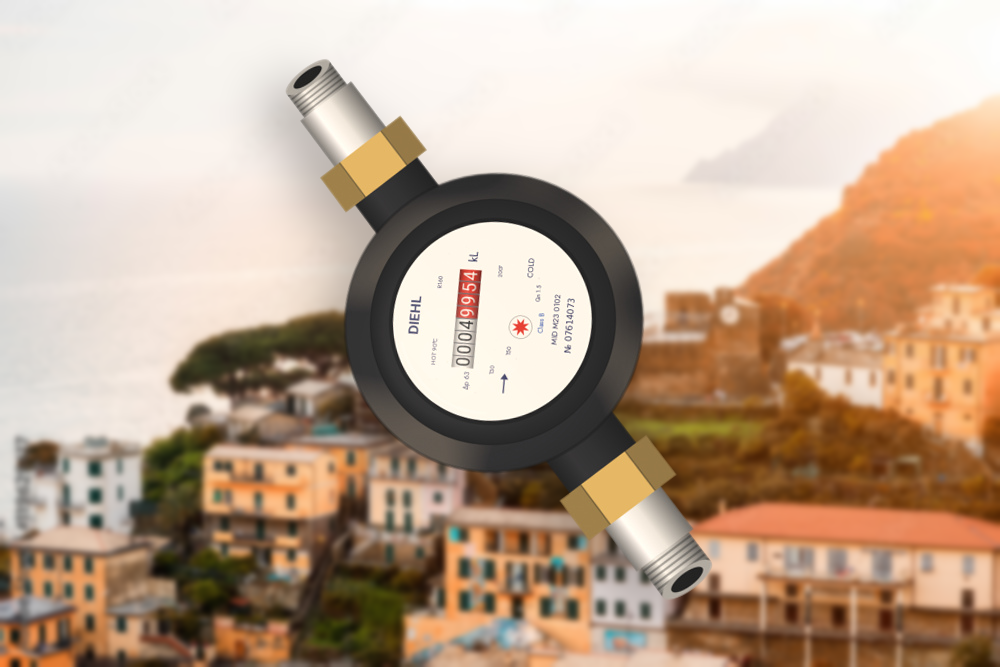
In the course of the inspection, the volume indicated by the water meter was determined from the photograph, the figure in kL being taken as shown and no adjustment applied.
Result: 4.9954 kL
